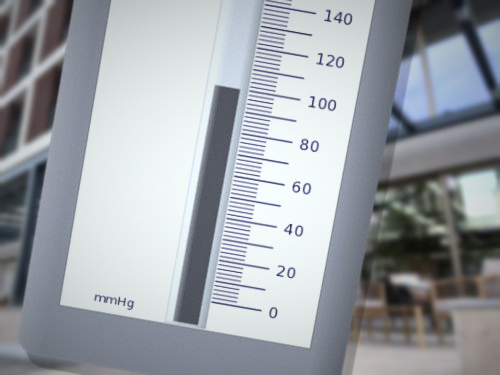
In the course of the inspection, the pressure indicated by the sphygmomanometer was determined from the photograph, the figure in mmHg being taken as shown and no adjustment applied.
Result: 100 mmHg
